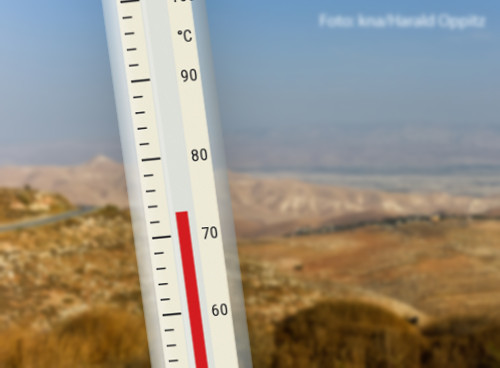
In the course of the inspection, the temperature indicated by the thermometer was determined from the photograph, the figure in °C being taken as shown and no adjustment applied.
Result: 73 °C
